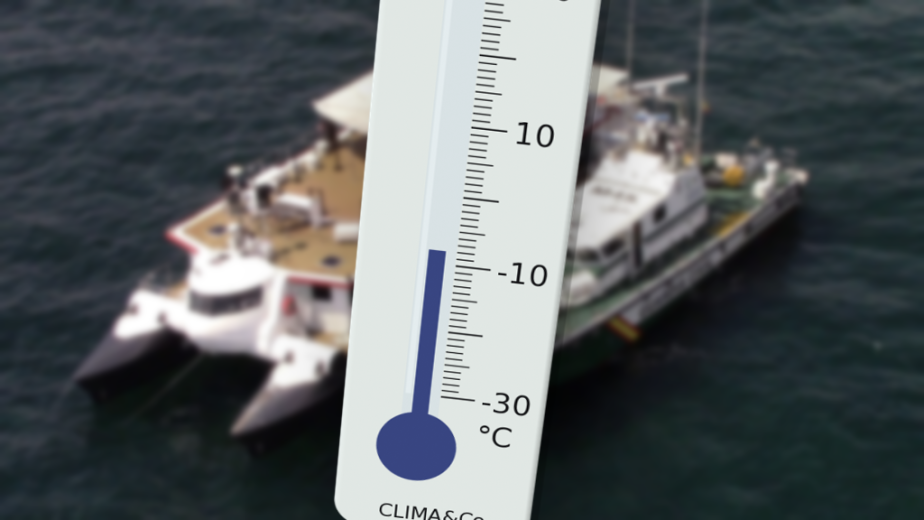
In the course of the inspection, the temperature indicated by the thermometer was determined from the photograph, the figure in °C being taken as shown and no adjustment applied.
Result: -8 °C
